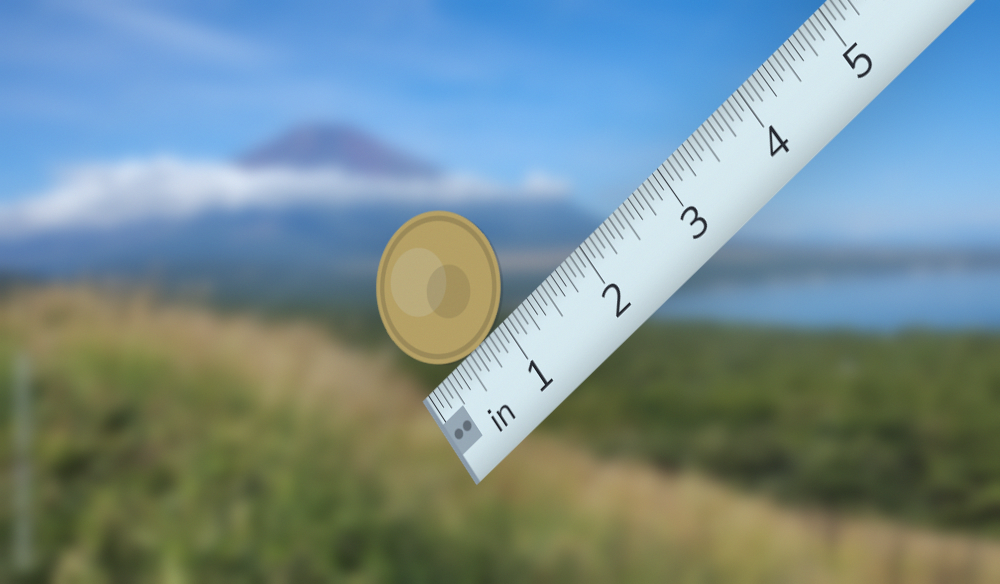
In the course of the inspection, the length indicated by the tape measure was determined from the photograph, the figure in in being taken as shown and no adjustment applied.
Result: 1.3125 in
